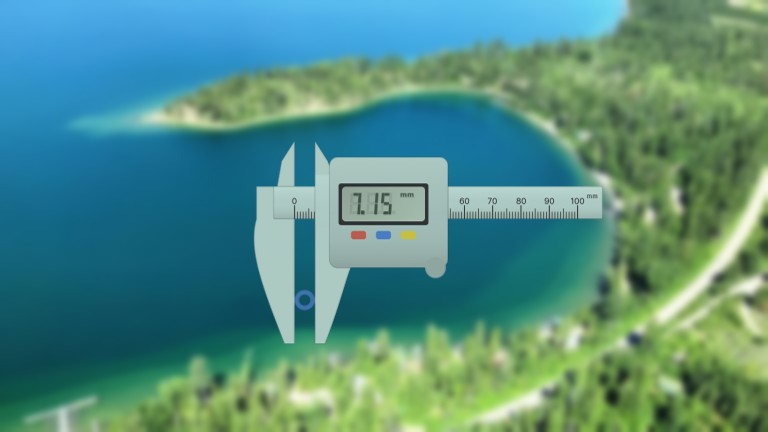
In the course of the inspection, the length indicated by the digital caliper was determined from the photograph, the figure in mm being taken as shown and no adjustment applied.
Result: 7.15 mm
